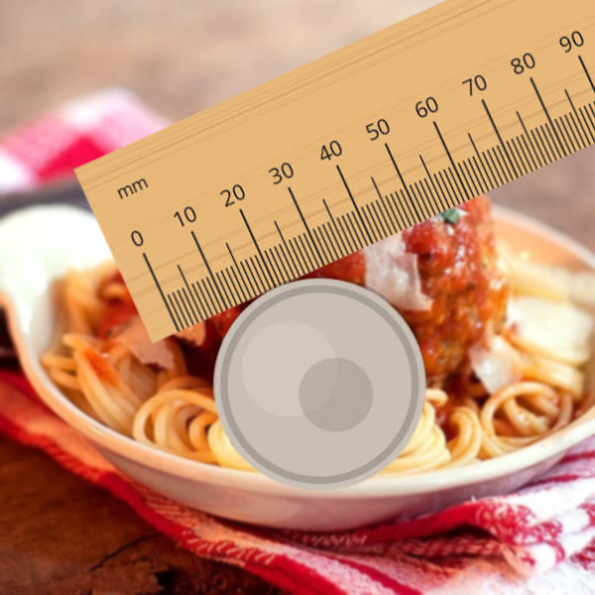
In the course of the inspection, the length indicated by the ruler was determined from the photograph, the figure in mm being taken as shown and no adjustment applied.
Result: 40 mm
